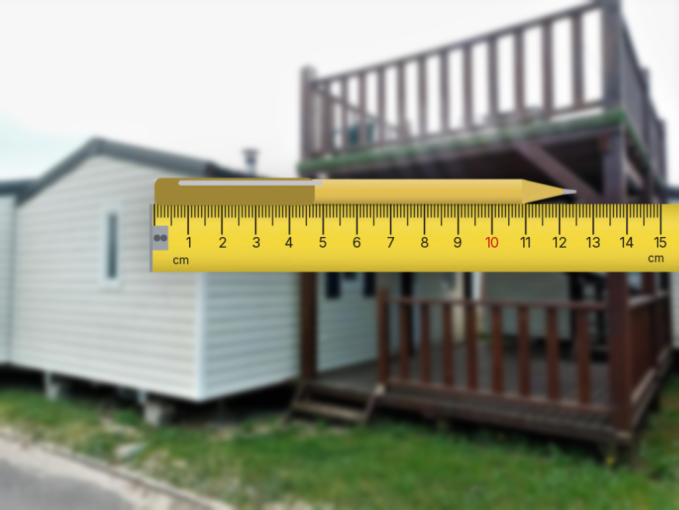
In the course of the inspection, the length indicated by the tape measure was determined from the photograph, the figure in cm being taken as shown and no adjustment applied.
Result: 12.5 cm
